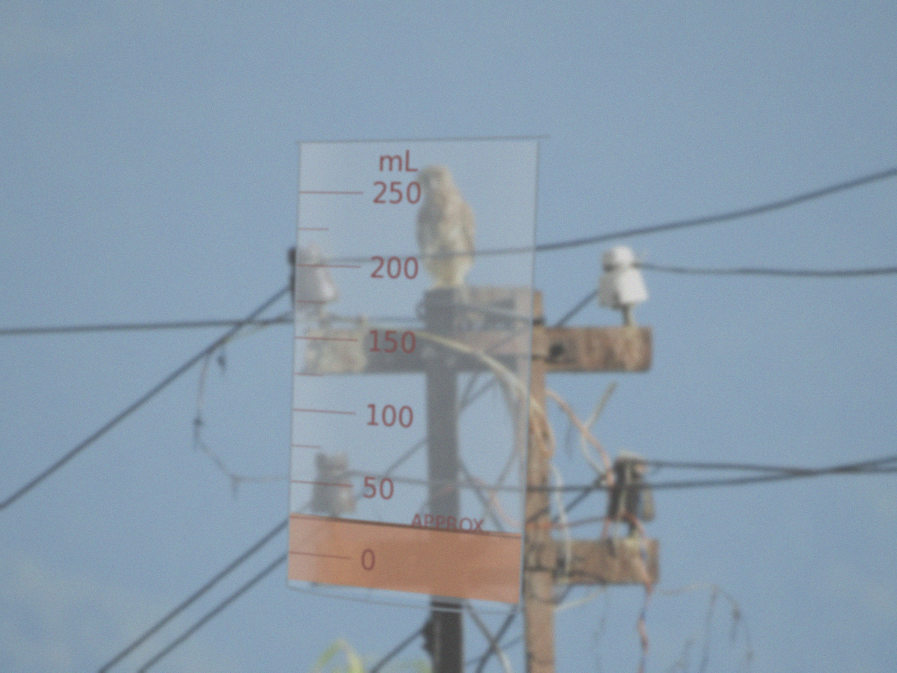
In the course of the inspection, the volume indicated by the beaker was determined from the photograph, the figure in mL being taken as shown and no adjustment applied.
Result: 25 mL
